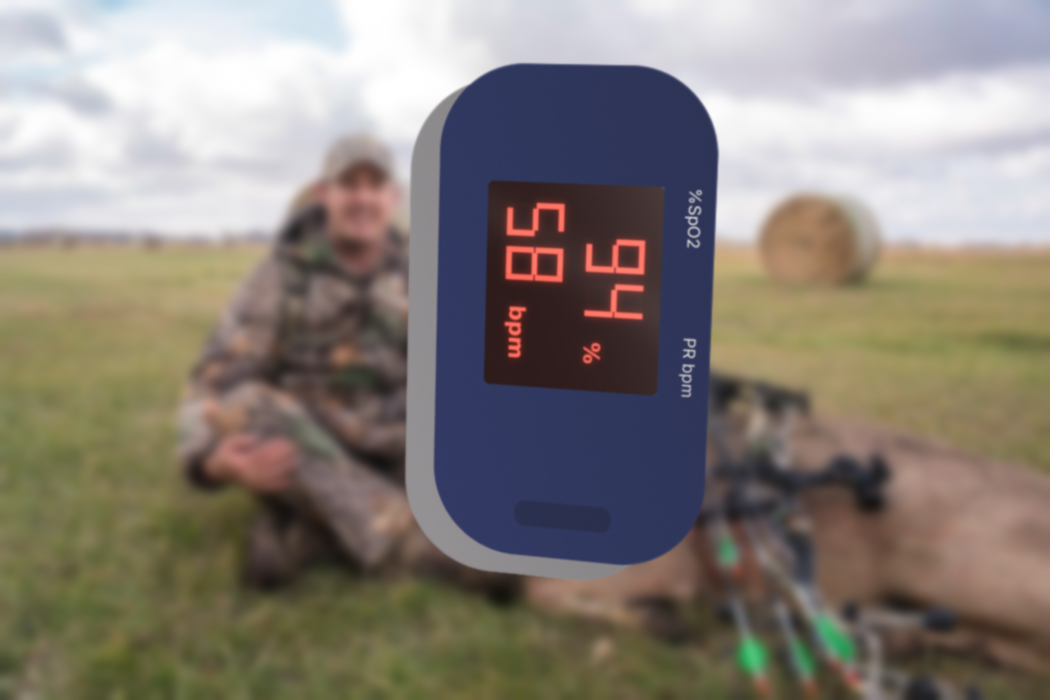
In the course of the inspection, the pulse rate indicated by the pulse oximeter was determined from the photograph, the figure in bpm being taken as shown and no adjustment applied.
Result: 58 bpm
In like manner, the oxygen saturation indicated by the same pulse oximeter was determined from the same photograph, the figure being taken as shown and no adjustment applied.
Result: 94 %
